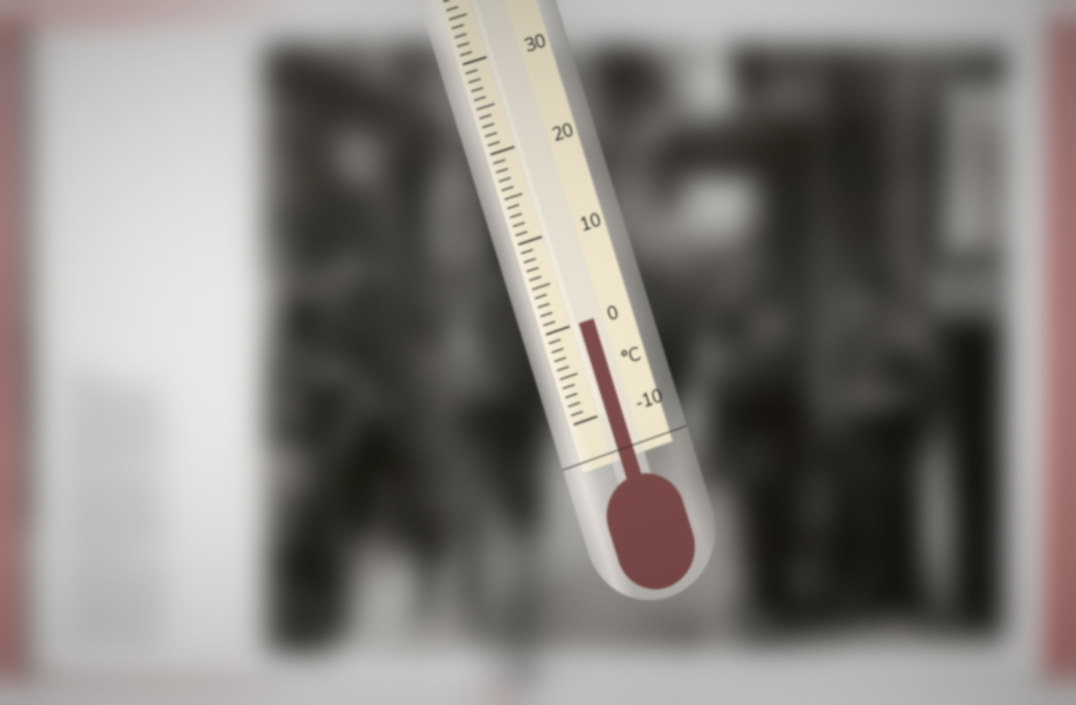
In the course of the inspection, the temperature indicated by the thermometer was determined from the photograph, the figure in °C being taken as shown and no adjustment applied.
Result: 0 °C
